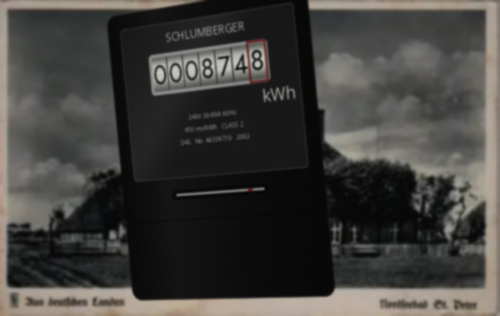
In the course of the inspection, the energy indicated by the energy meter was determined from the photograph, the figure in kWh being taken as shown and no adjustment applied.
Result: 874.8 kWh
